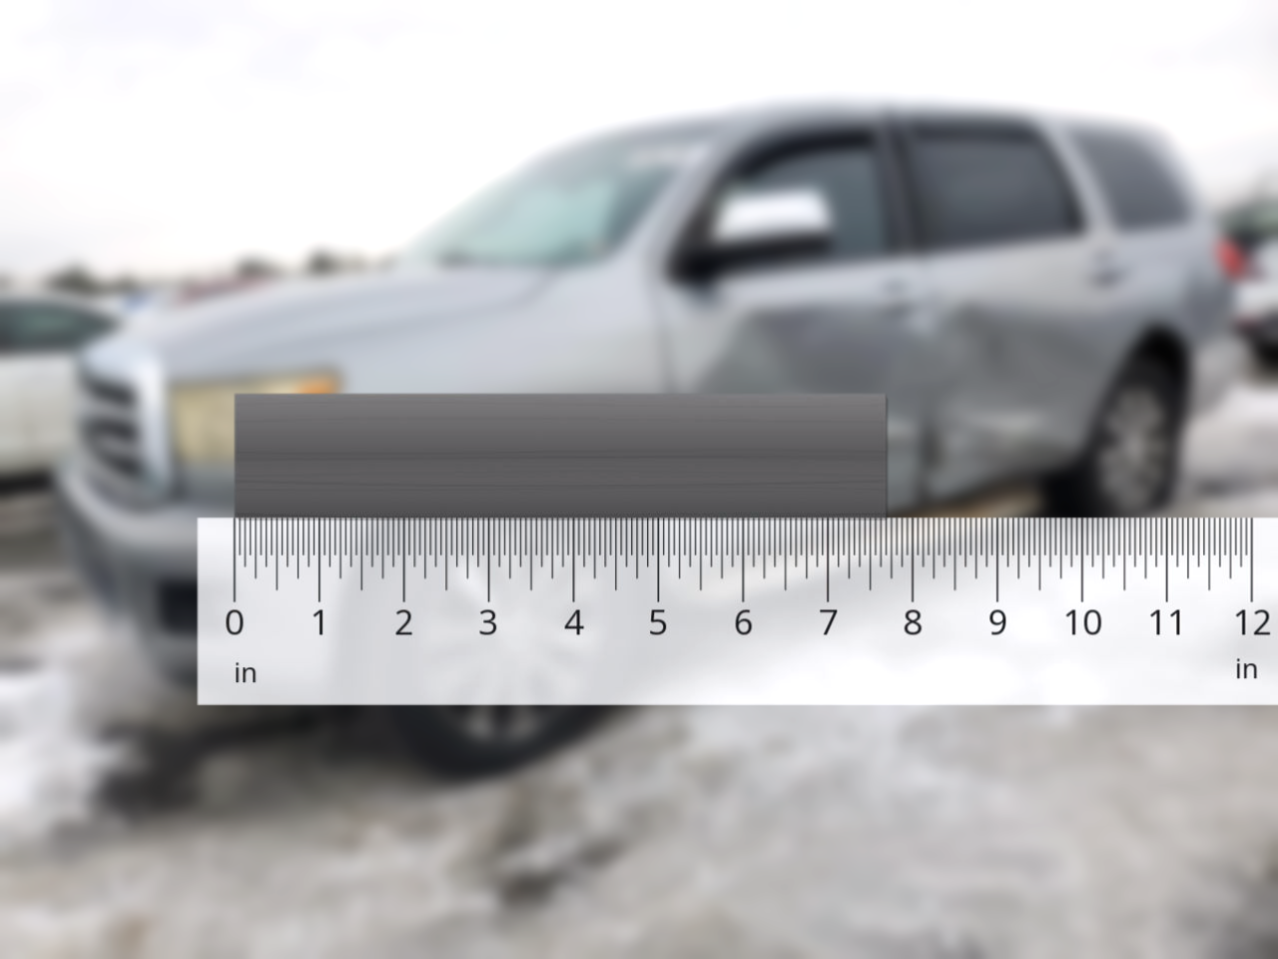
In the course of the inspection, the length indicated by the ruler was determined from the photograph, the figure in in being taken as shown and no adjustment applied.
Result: 7.6875 in
